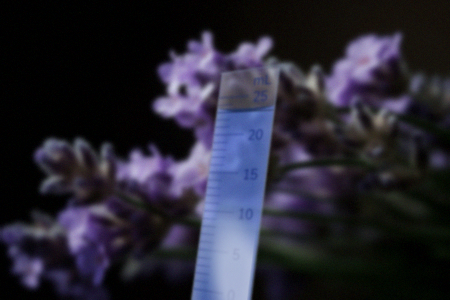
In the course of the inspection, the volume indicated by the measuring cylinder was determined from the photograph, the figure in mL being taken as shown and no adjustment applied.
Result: 23 mL
